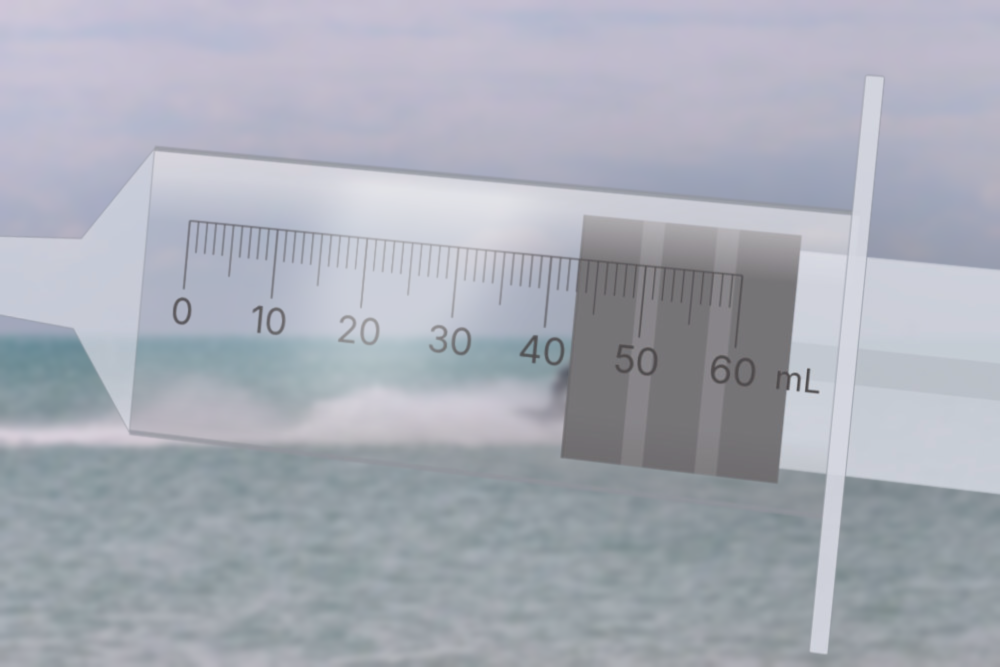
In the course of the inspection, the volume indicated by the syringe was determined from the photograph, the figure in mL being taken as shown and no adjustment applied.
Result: 43 mL
